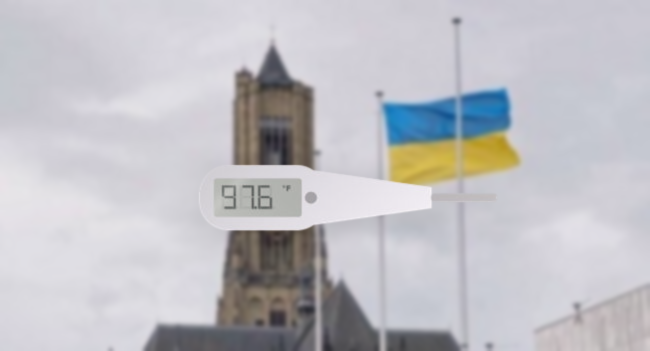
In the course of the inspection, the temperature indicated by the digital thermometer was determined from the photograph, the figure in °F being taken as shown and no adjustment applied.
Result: 97.6 °F
